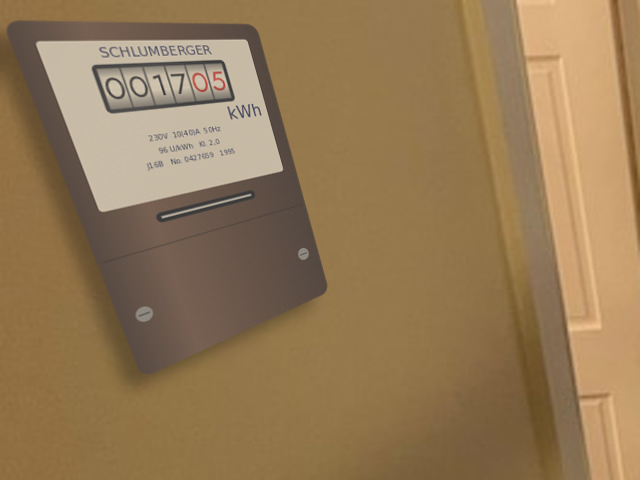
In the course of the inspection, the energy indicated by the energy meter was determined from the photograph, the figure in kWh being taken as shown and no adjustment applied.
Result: 17.05 kWh
